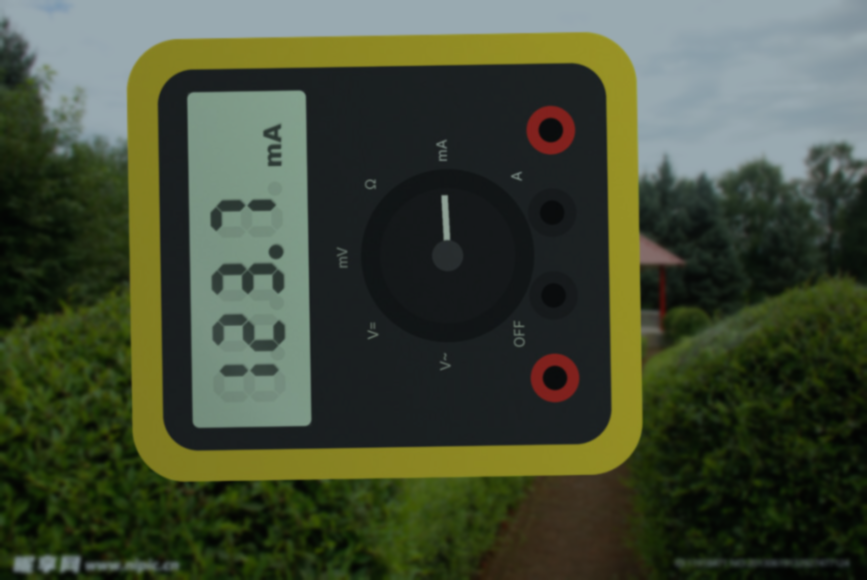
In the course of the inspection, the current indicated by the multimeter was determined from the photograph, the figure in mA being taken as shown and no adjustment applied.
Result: 123.7 mA
